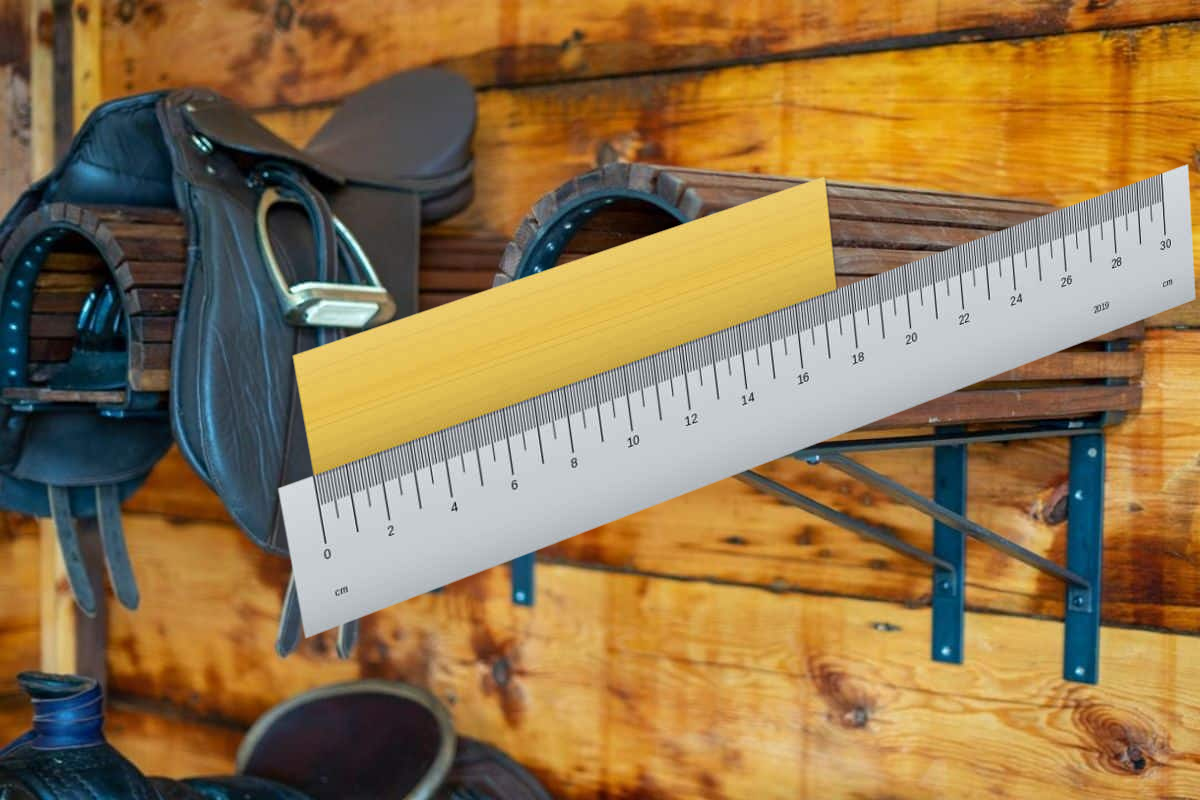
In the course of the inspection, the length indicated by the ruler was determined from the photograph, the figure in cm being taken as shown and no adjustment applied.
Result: 17.5 cm
